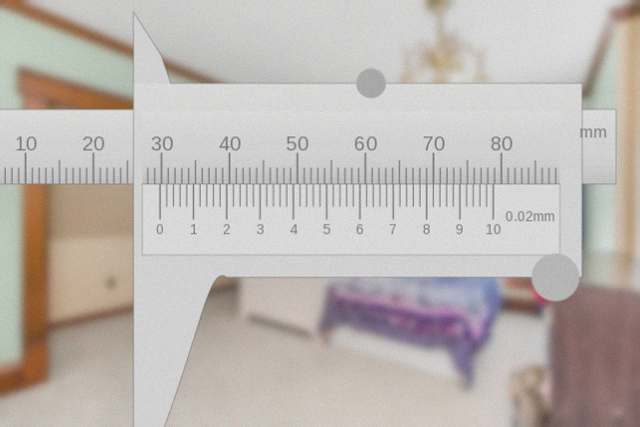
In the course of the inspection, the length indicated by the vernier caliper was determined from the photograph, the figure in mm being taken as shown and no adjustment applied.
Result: 29.8 mm
